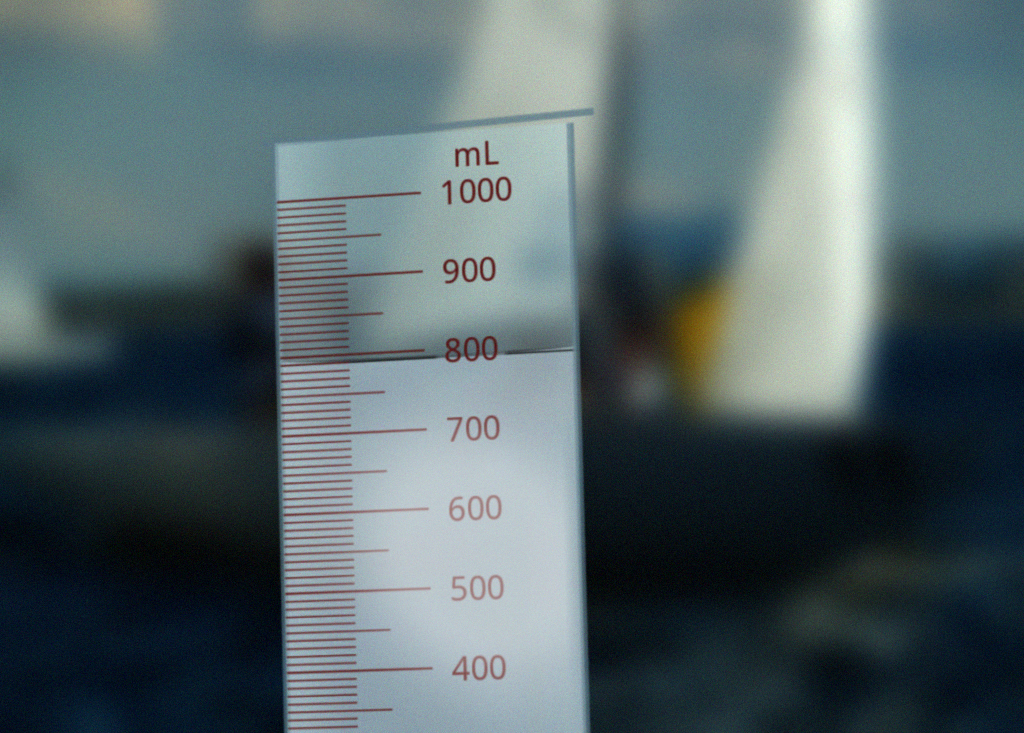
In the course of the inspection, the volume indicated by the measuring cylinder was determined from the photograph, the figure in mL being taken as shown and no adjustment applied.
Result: 790 mL
